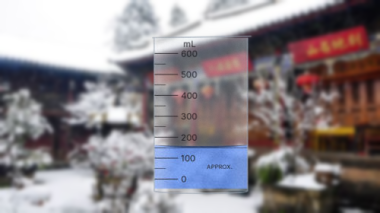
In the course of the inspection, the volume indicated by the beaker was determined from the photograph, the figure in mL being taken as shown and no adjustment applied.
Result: 150 mL
